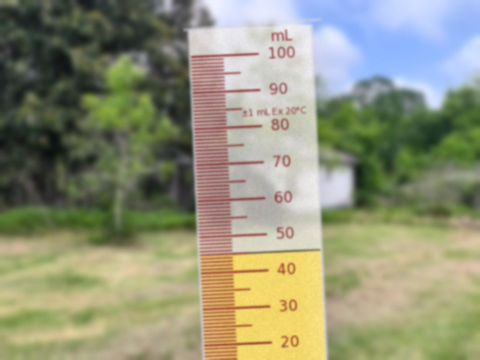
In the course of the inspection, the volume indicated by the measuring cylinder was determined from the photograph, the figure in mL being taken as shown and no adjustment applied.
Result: 45 mL
